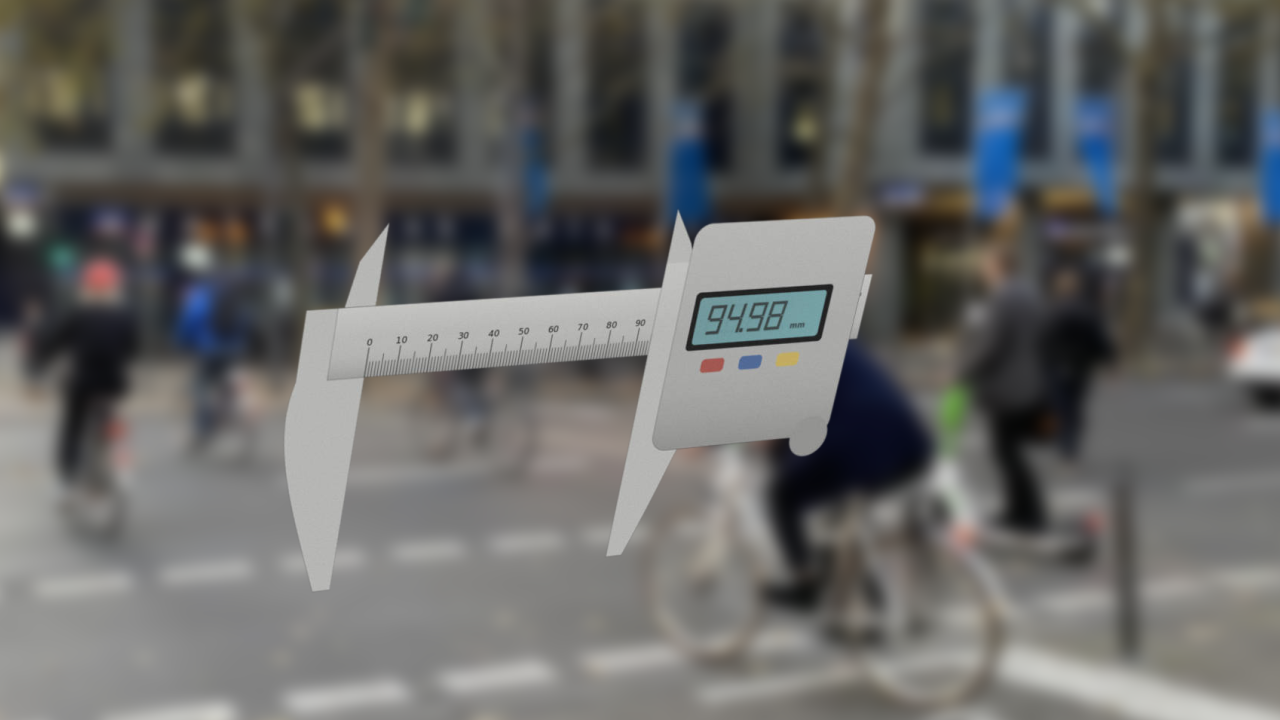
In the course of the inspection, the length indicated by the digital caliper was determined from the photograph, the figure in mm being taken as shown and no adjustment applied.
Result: 94.98 mm
